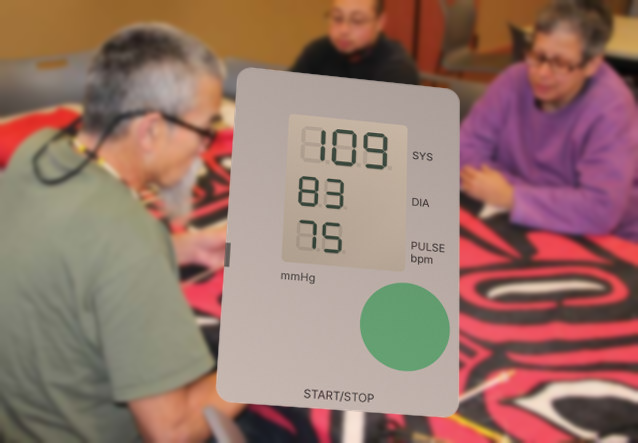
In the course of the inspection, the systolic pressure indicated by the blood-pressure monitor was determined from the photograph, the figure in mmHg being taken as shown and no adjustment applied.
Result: 109 mmHg
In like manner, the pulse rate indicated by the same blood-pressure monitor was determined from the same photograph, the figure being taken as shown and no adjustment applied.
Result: 75 bpm
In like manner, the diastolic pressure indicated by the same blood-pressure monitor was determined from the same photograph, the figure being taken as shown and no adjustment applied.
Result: 83 mmHg
